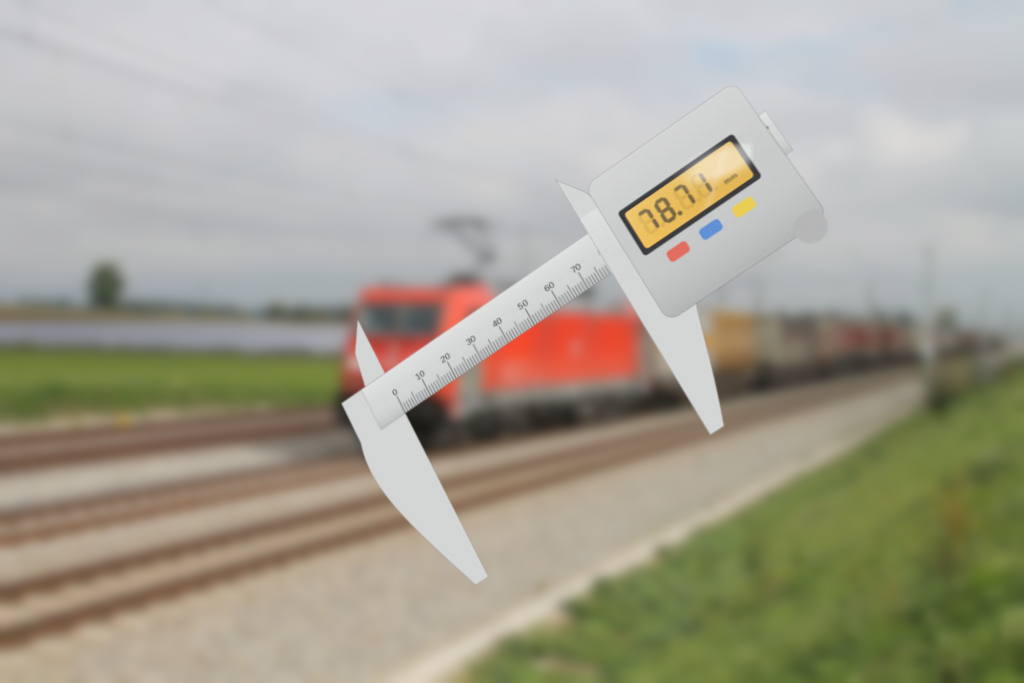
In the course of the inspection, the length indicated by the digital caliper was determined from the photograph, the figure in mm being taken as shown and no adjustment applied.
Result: 78.71 mm
